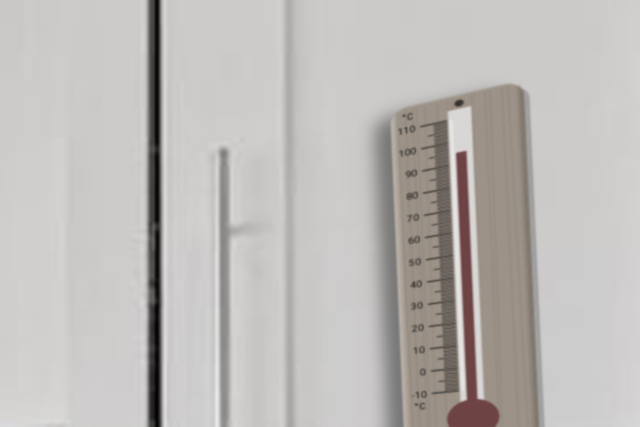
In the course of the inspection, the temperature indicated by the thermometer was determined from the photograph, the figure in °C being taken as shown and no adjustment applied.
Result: 95 °C
